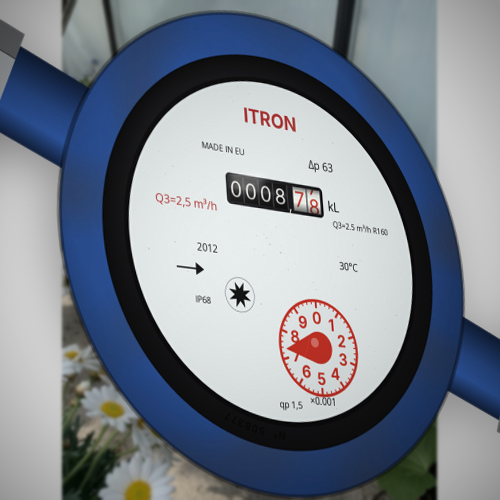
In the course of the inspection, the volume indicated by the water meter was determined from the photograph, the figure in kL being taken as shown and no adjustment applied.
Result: 8.777 kL
